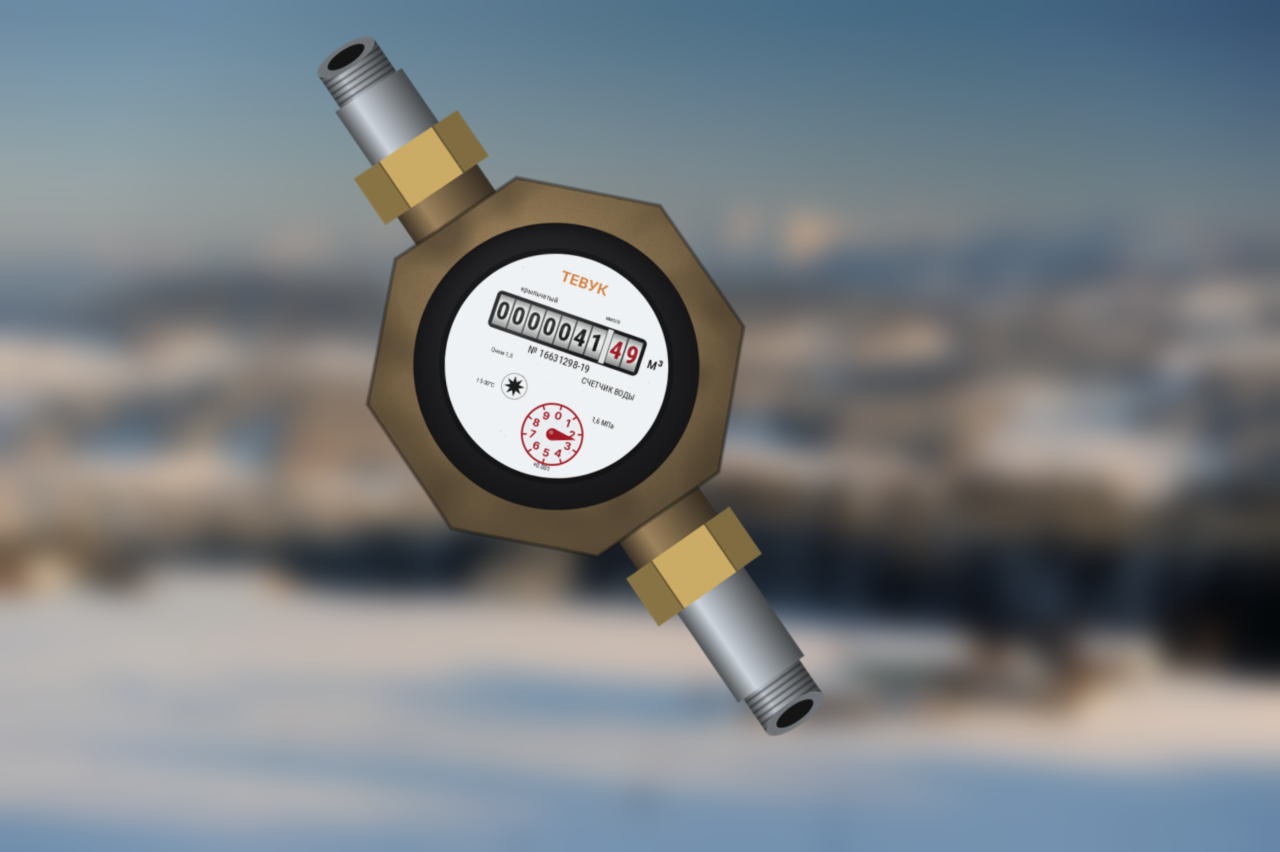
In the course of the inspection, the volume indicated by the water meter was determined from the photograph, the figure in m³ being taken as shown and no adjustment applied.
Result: 41.492 m³
